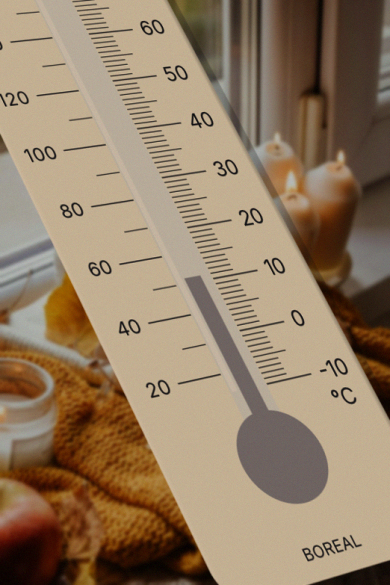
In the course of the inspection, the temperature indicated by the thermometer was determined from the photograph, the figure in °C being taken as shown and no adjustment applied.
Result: 11 °C
